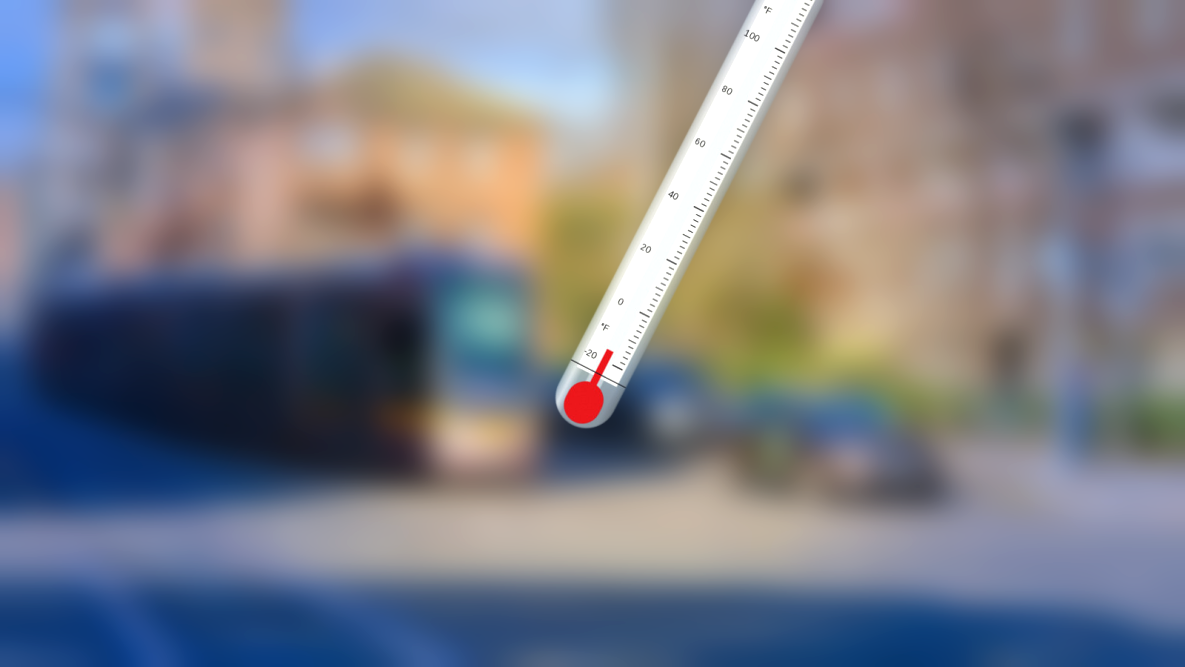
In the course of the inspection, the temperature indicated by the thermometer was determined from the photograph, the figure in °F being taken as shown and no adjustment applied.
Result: -16 °F
